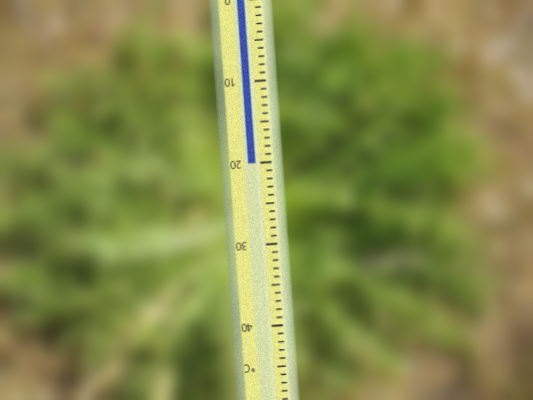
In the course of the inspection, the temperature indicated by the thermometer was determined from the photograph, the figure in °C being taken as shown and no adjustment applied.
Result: 20 °C
